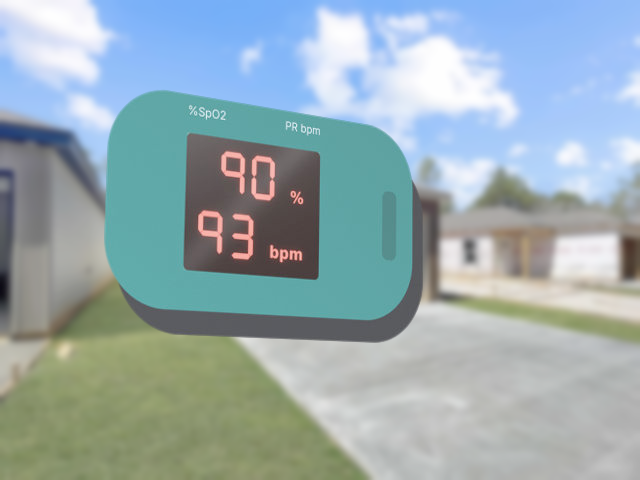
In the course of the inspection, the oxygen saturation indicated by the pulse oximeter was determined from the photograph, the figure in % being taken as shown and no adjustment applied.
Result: 90 %
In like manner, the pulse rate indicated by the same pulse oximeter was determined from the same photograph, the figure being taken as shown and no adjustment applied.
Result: 93 bpm
